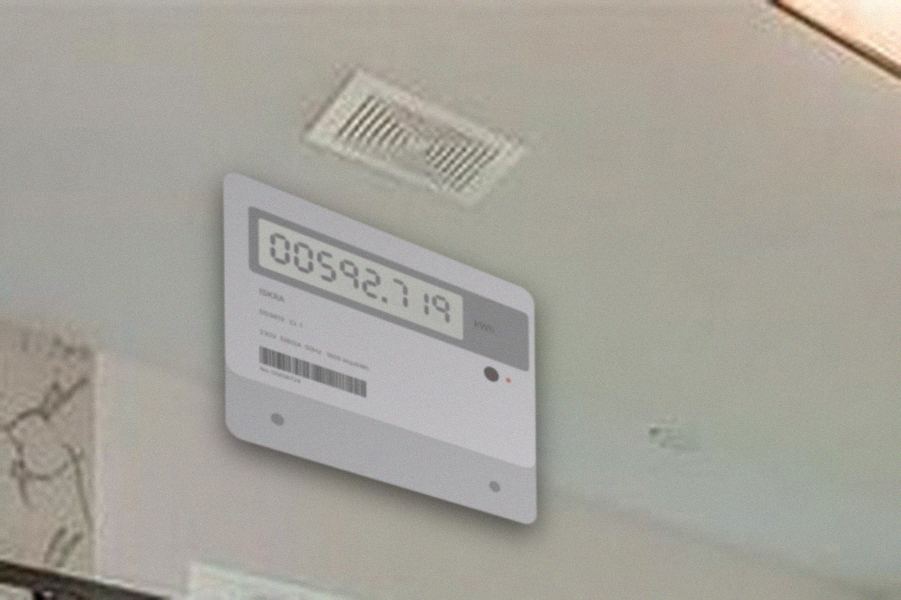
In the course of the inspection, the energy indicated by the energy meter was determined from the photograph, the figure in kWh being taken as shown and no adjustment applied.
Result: 592.719 kWh
